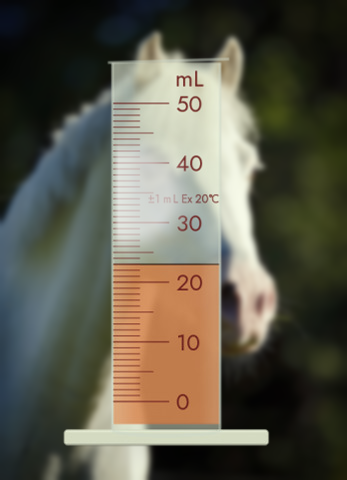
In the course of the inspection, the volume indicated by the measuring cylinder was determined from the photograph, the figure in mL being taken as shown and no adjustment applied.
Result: 23 mL
